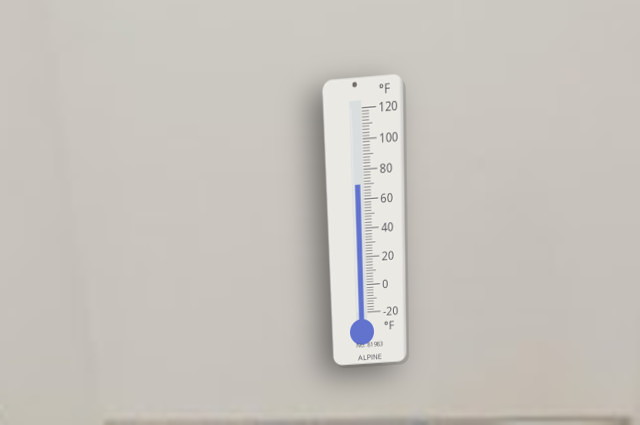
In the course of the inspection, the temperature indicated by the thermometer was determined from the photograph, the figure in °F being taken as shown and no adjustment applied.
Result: 70 °F
